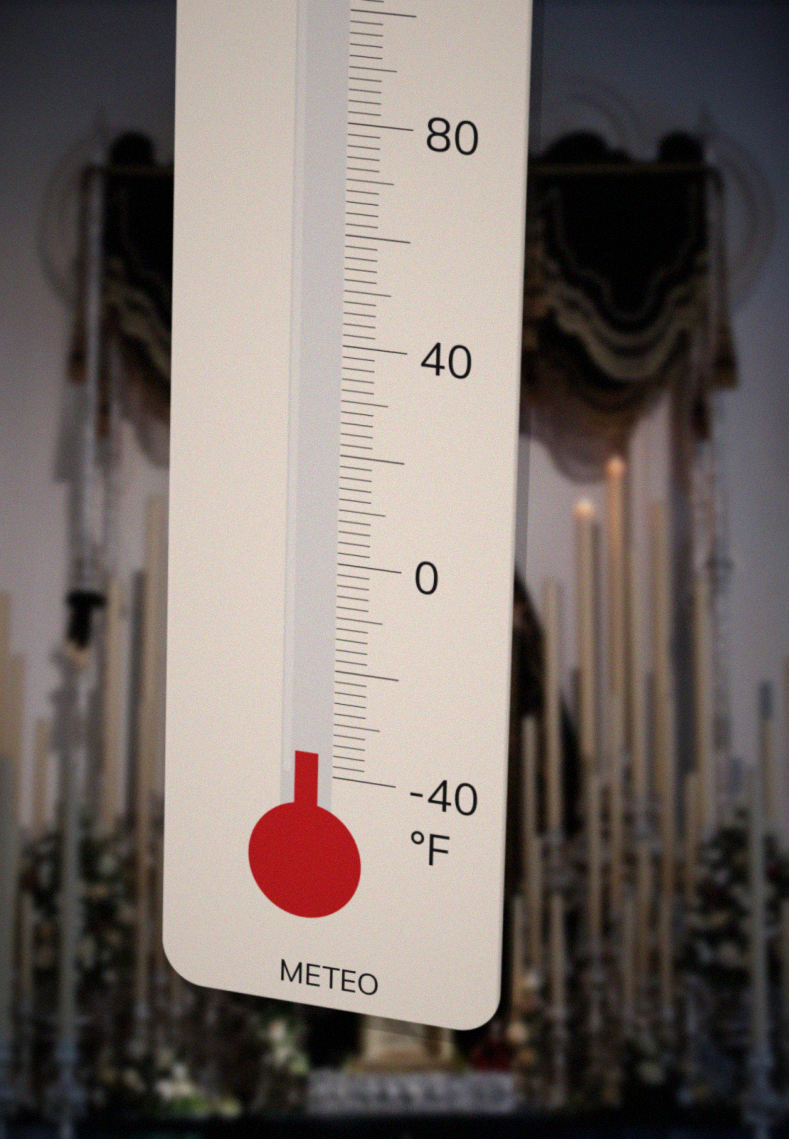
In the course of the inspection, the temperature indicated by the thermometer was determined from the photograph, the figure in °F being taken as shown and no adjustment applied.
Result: -36 °F
